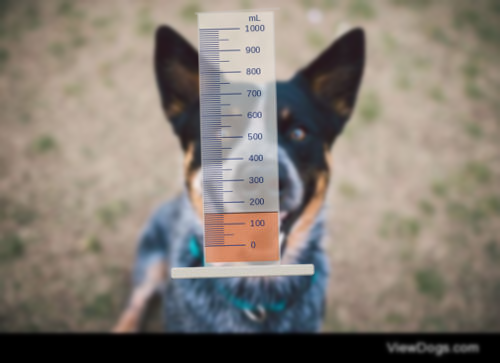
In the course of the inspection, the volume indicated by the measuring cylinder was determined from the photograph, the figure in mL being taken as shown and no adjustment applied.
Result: 150 mL
